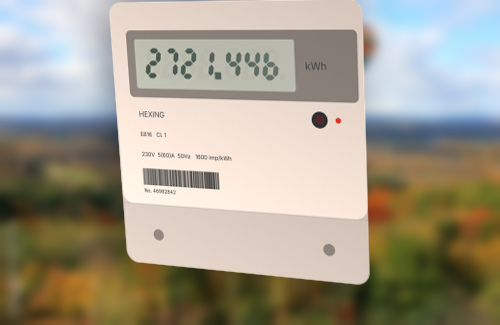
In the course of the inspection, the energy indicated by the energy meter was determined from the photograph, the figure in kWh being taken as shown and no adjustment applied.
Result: 2721.446 kWh
